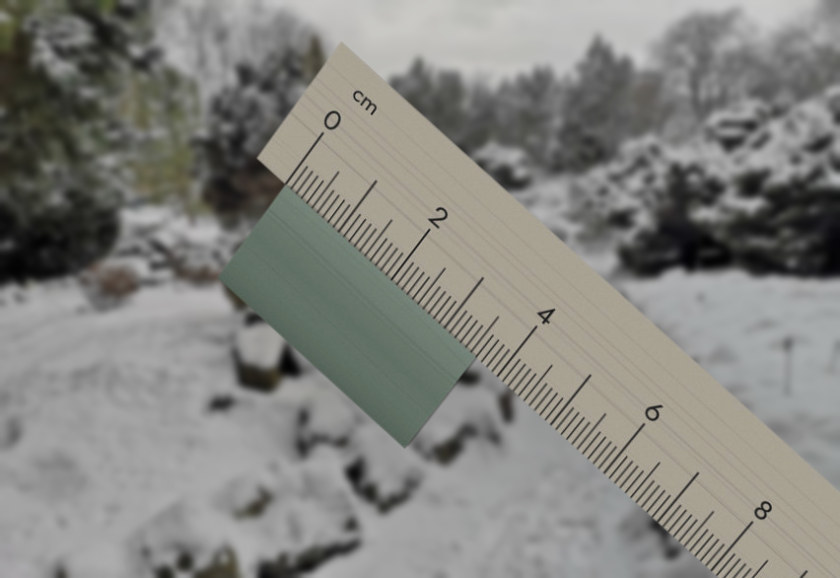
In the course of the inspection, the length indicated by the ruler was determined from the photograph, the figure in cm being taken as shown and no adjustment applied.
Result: 3.6 cm
